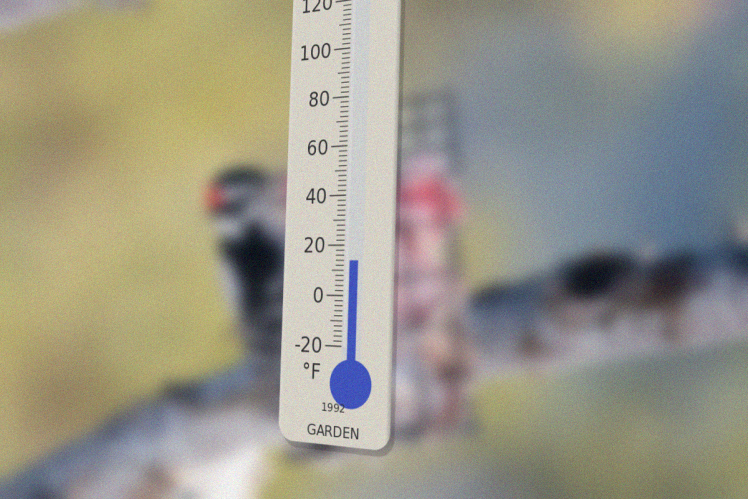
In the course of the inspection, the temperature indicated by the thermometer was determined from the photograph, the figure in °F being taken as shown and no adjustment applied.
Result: 14 °F
